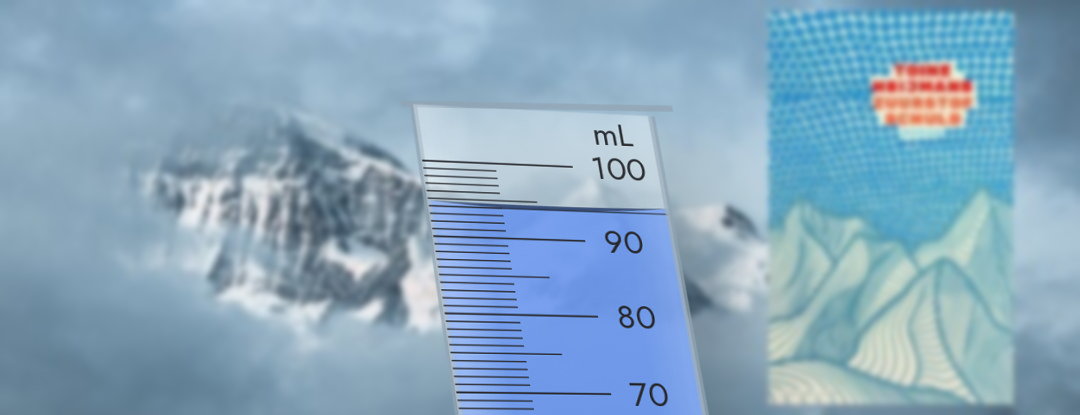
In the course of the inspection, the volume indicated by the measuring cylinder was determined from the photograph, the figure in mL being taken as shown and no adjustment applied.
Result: 94 mL
